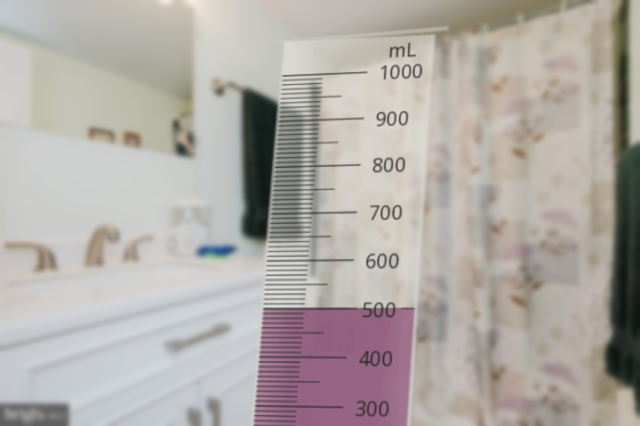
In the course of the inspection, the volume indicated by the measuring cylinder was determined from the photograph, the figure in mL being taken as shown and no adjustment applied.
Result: 500 mL
